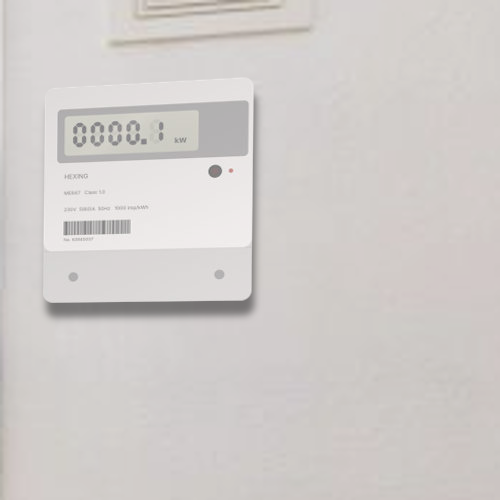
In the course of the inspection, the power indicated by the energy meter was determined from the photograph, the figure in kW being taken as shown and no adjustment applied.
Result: 0.1 kW
